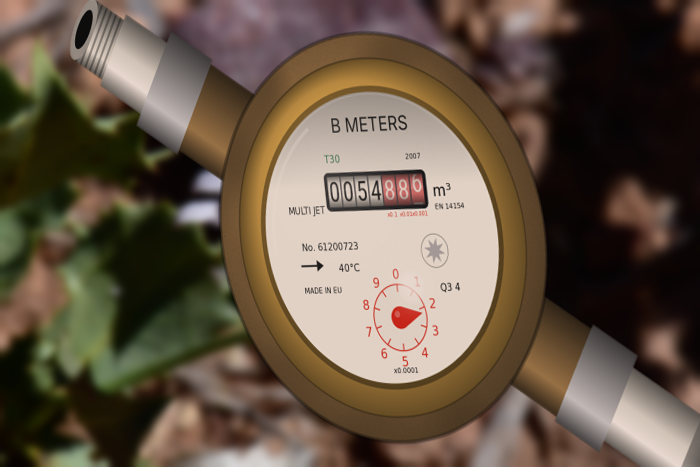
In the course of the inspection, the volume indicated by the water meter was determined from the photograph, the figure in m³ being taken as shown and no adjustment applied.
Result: 54.8862 m³
